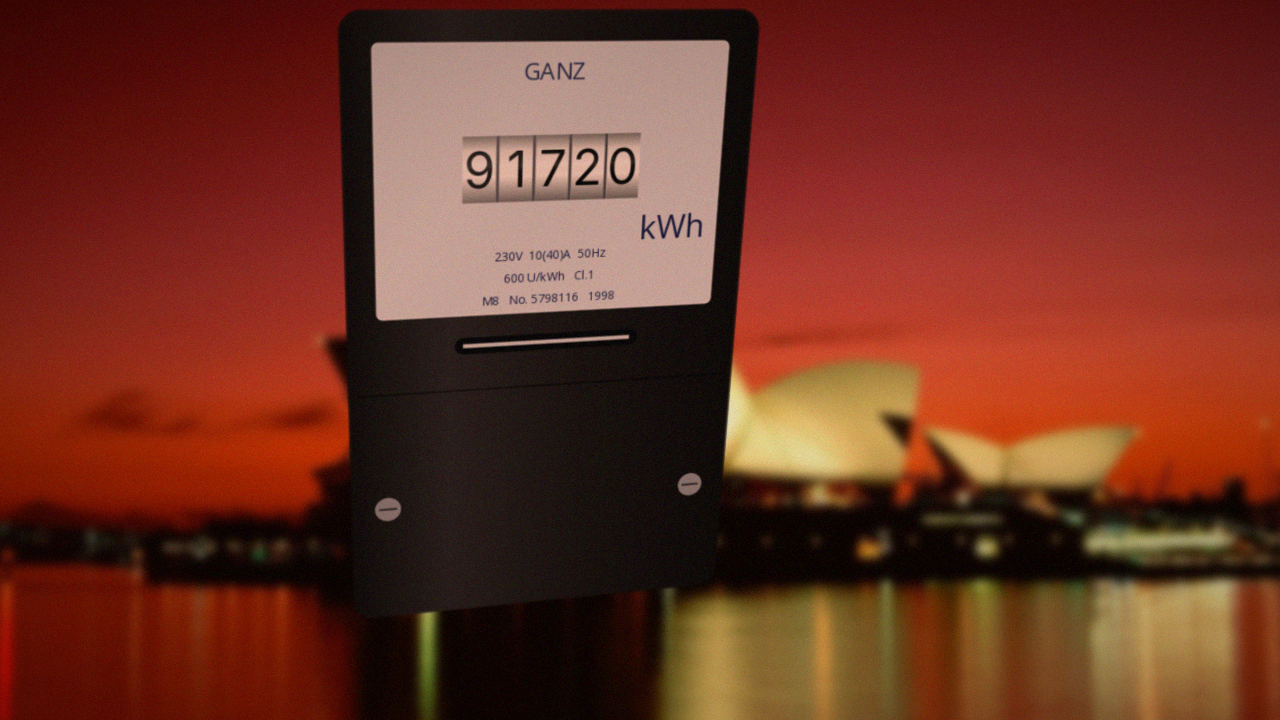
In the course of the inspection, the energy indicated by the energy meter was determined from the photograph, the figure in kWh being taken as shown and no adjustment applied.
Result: 91720 kWh
